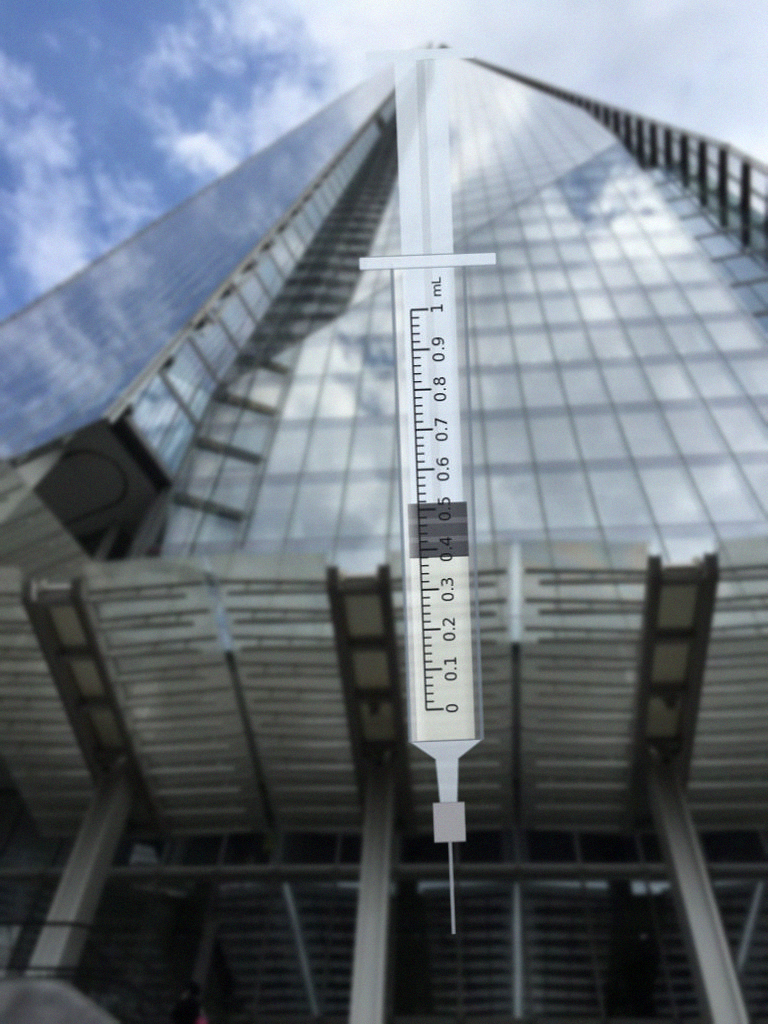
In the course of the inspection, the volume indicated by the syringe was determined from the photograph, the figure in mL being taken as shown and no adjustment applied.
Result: 0.38 mL
